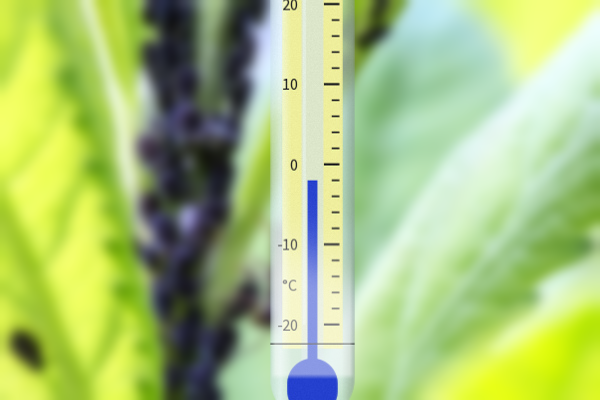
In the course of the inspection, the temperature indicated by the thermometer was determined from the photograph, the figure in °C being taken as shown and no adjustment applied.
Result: -2 °C
